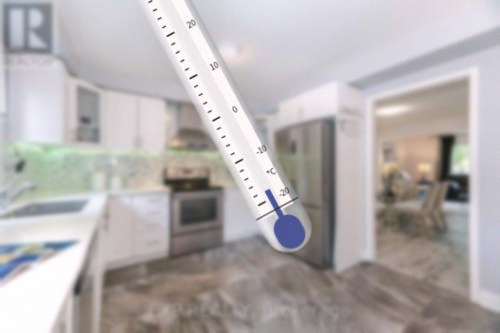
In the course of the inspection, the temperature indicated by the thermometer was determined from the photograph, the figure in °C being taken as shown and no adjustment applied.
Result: -18 °C
